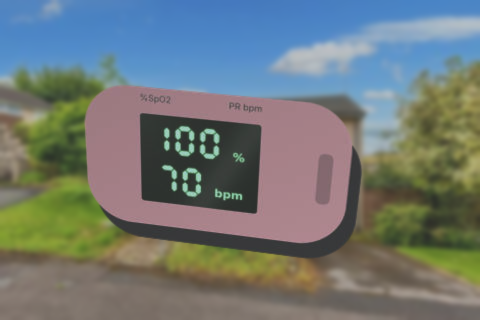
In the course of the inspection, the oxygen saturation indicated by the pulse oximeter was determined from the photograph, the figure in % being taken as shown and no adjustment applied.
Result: 100 %
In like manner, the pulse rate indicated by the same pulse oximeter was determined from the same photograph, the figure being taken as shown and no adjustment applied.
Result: 70 bpm
